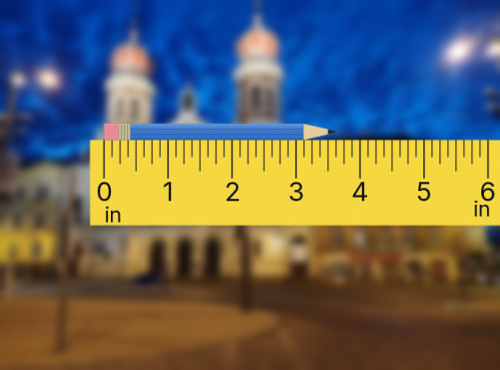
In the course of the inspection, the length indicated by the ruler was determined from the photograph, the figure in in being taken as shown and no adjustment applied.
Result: 3.625 in
